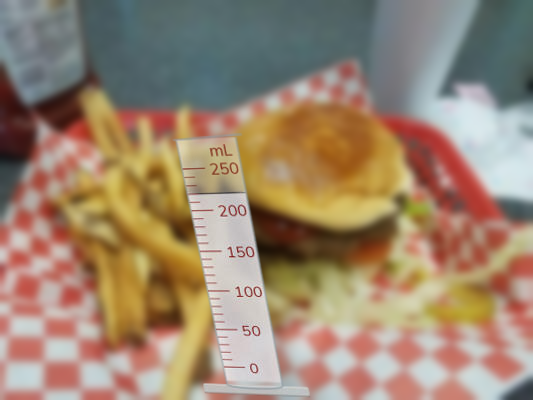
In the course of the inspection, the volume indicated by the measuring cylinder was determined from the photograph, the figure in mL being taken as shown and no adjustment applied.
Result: 220 mL
